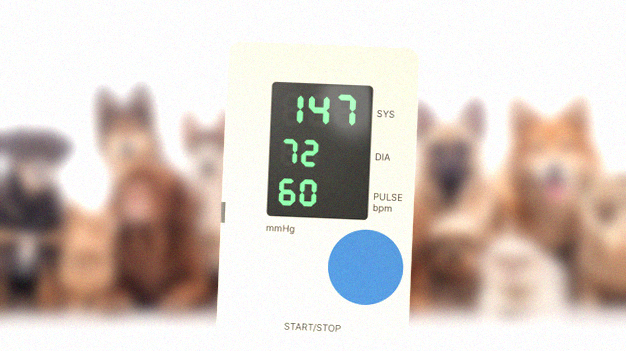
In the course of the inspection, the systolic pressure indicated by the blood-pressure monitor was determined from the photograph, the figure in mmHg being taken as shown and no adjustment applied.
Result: 147 mmHg
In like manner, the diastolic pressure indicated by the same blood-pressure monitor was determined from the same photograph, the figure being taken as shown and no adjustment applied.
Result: 72 mmHg
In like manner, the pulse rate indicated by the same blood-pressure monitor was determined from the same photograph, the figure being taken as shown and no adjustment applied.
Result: 60 bpm
